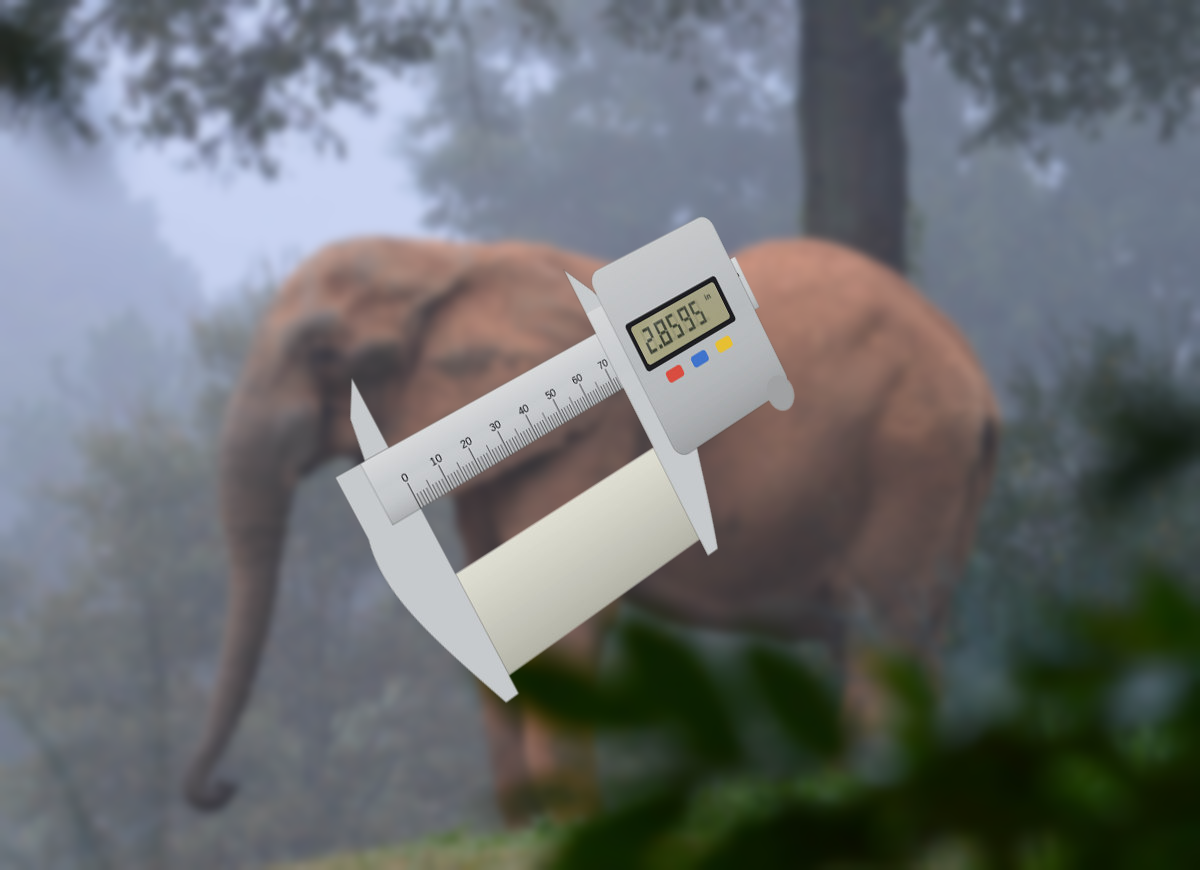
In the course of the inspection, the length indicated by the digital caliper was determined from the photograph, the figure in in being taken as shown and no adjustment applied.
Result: 2.8595 in
